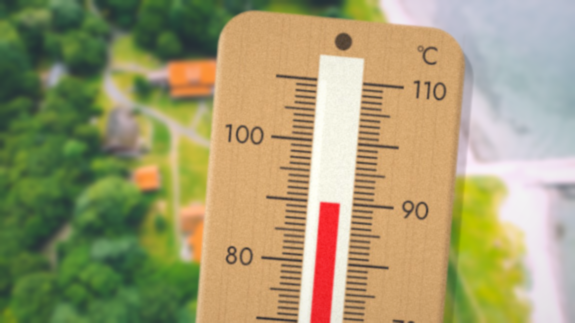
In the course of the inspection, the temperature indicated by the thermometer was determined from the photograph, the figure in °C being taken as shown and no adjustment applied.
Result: 90 °C
